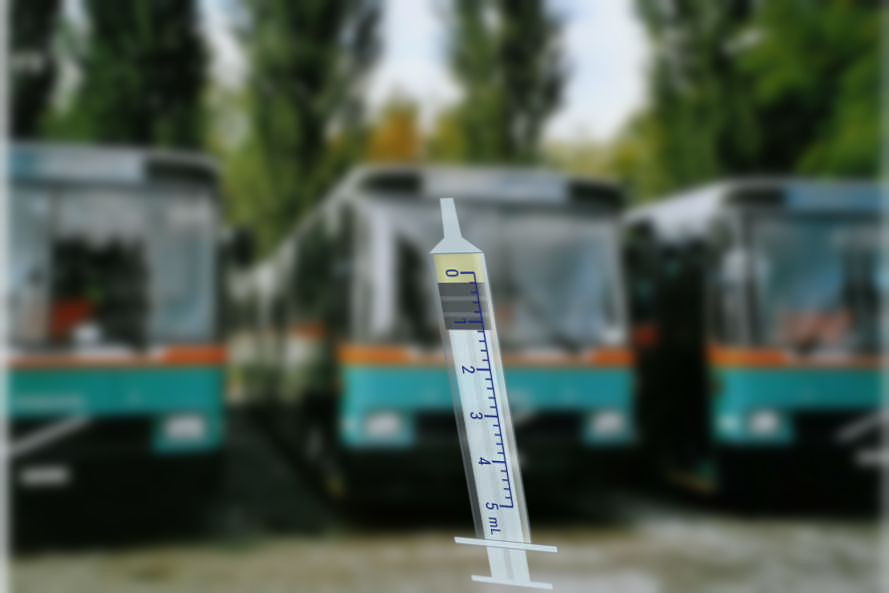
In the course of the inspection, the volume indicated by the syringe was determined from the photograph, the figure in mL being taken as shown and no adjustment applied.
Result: 0.2 mL
